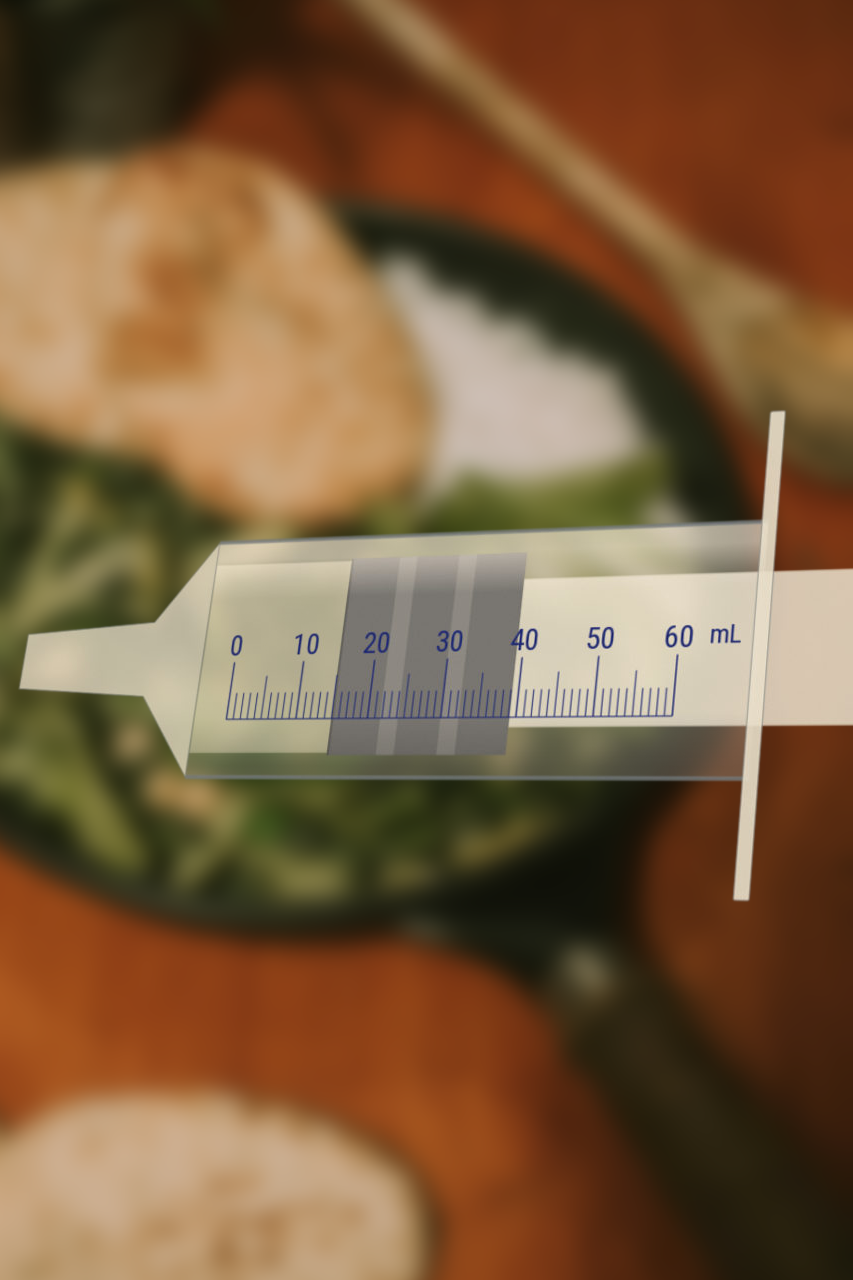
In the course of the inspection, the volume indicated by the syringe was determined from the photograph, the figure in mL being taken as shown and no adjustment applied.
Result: 15 mL
